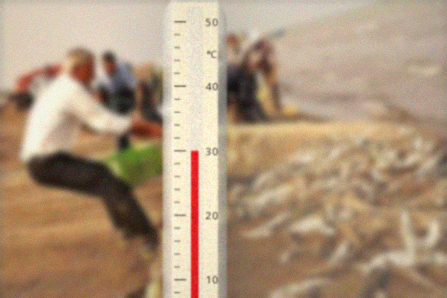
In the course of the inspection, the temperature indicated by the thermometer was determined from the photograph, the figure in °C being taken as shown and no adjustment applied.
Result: 30 °C
